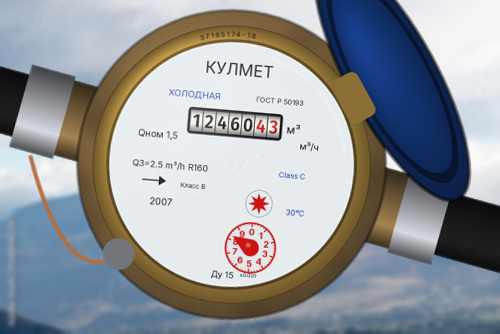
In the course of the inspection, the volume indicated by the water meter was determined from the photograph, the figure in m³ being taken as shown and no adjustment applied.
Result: 12460.438 m³
